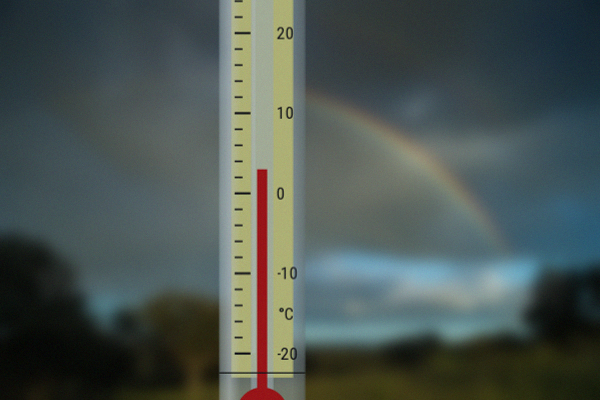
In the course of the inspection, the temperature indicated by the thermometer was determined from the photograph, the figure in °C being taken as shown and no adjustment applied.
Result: 3 °C
